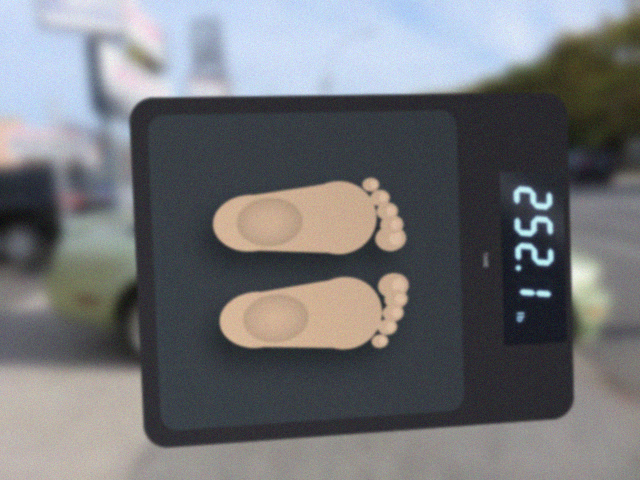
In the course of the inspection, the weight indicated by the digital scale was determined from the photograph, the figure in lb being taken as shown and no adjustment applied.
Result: 252.1 lb
